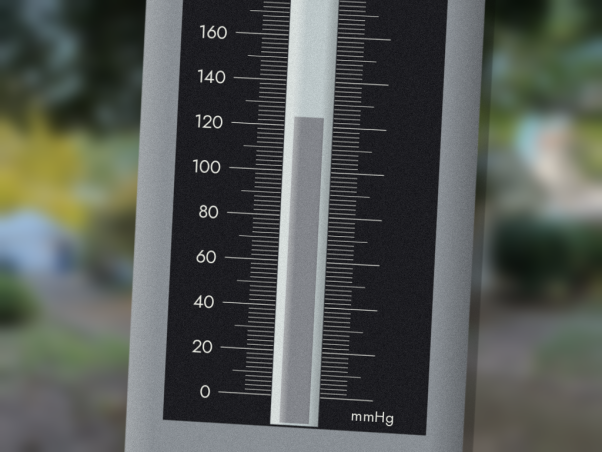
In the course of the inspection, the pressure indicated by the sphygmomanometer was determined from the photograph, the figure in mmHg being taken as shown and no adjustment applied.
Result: 124 mmHg
